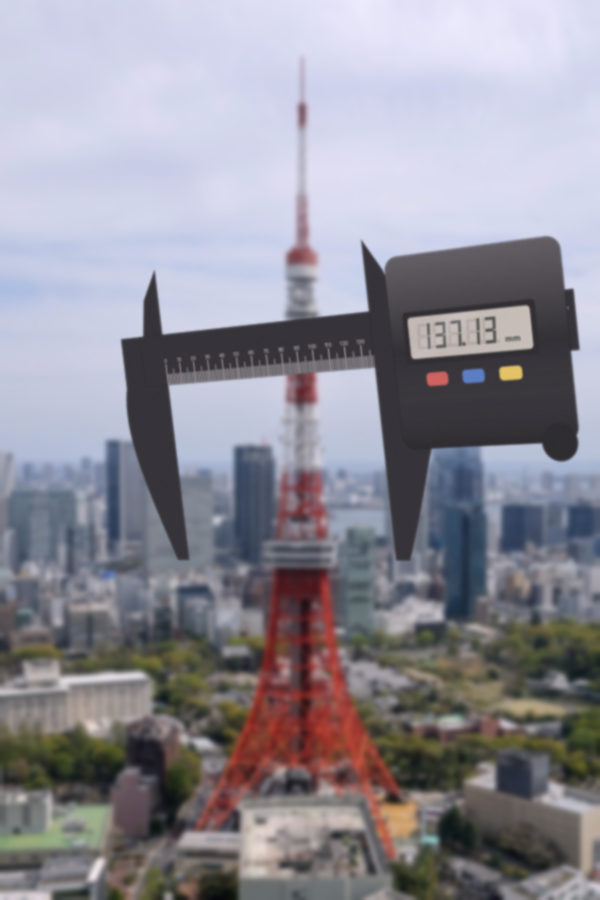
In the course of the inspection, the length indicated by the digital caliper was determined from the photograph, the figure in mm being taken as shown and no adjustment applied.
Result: 137.13 mm
